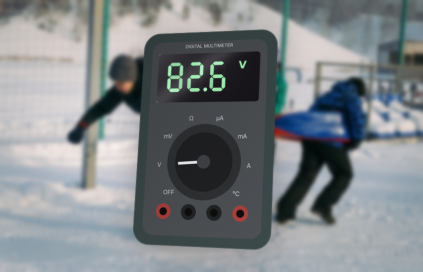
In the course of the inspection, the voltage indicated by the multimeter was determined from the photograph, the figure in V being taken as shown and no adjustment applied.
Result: 82.6 V
